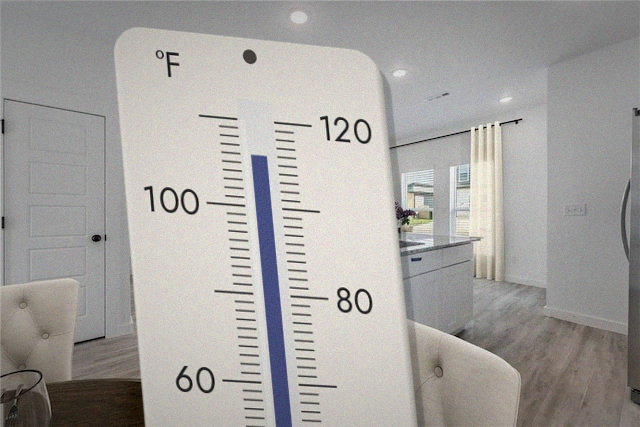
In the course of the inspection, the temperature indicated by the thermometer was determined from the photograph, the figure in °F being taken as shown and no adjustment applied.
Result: 112 °F
